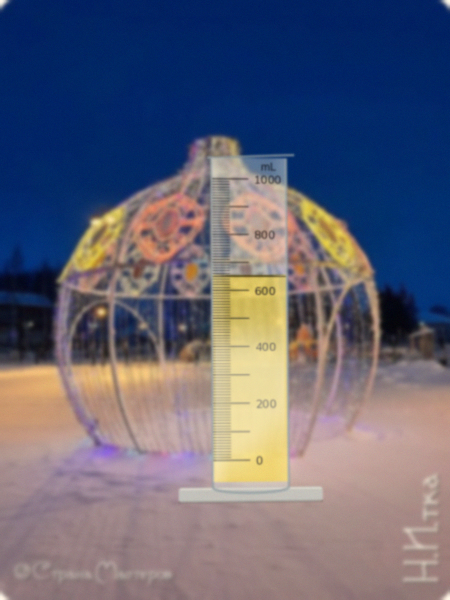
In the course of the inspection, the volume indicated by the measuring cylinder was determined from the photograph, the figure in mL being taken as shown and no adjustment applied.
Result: 650 mL
